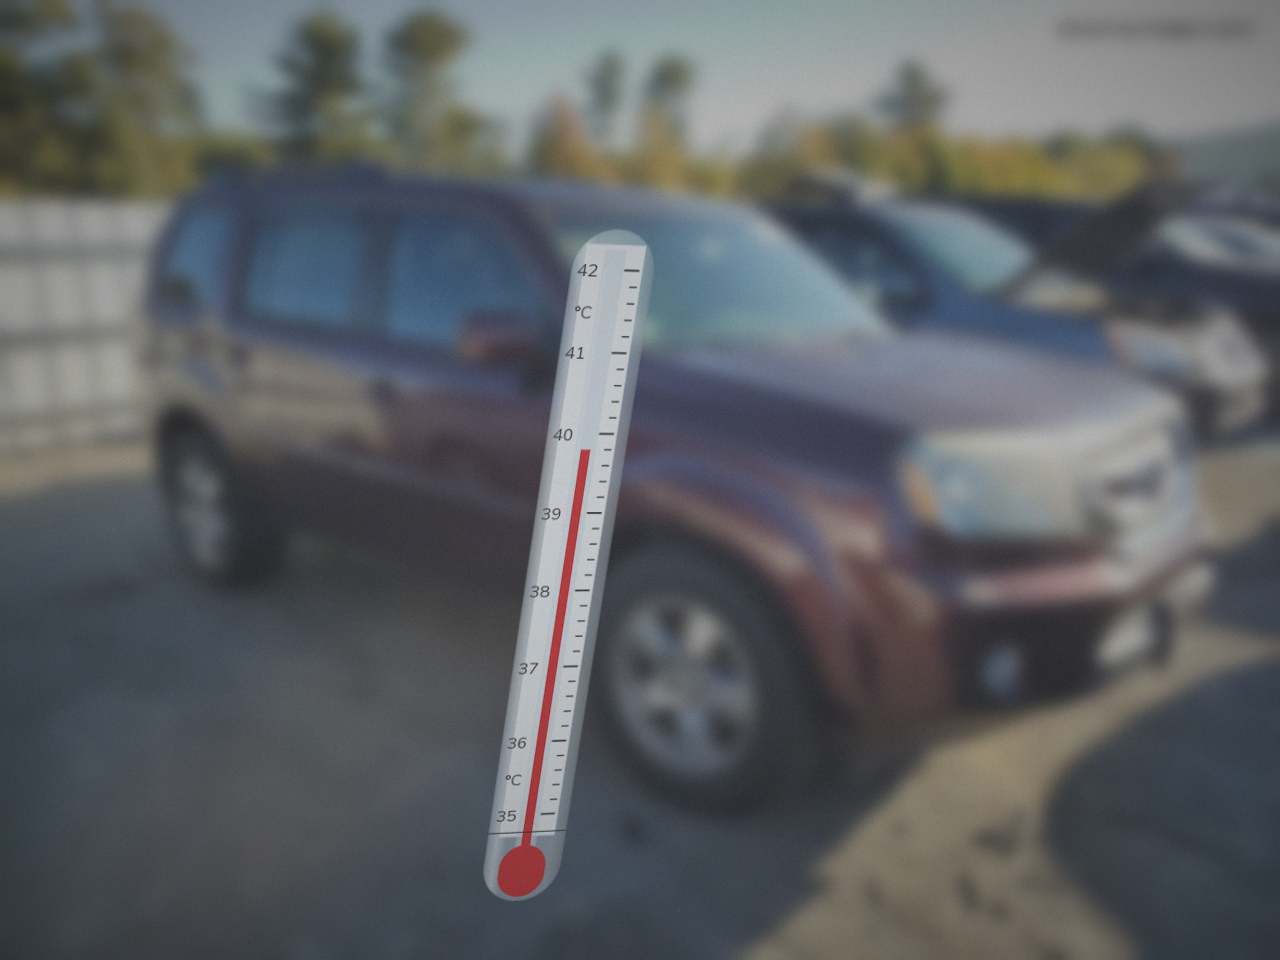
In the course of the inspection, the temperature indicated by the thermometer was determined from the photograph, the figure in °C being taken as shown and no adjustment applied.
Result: 39.8 °C
